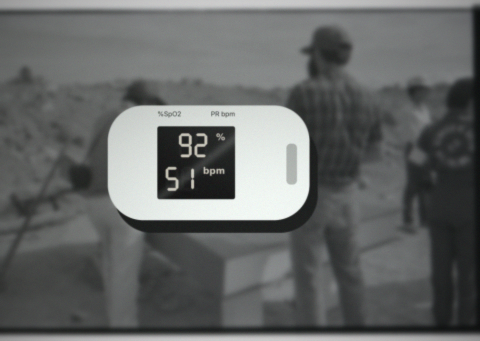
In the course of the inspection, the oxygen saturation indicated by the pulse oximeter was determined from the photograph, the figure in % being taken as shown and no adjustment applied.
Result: 92 %
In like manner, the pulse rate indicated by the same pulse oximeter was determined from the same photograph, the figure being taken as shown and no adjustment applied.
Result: 51 bpm
